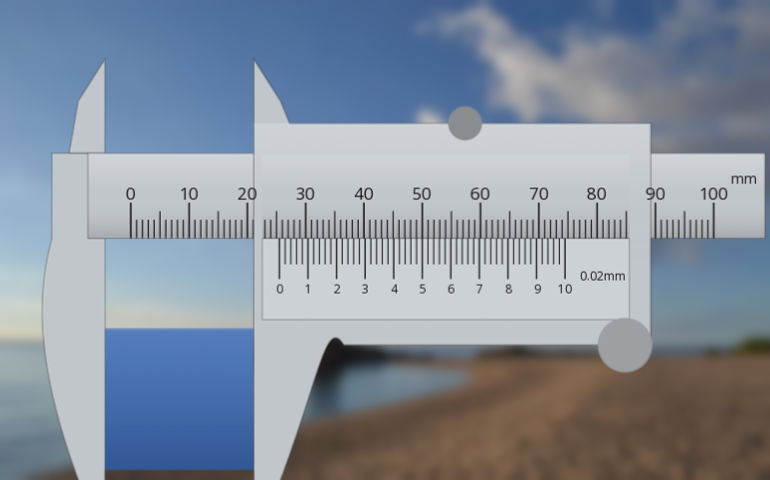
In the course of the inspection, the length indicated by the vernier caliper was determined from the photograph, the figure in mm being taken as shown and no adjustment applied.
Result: 25.5 mm
